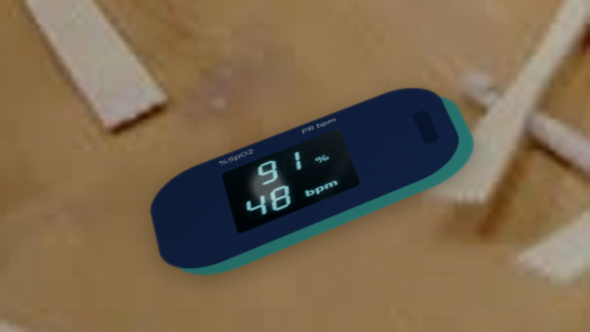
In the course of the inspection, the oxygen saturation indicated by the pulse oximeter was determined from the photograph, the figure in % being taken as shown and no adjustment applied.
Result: 91 %
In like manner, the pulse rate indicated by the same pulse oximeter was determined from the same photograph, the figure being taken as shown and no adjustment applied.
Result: 48 bpm
